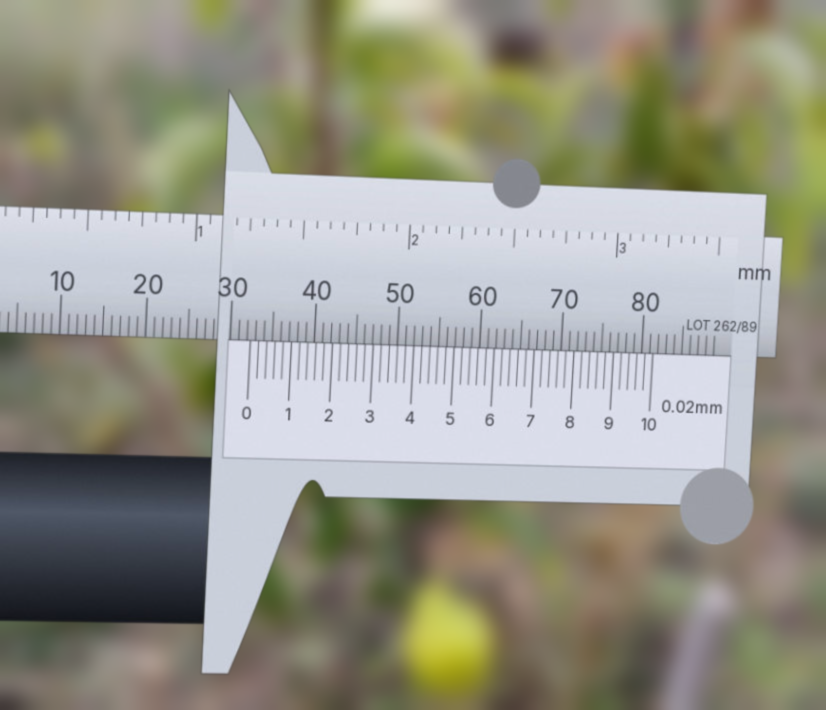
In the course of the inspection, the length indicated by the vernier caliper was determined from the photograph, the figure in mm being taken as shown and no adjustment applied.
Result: 32.4 mm
